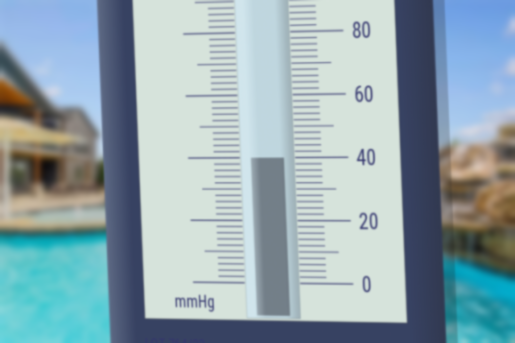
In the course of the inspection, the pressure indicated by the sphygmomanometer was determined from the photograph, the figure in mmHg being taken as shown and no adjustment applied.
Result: 40 mmHg
